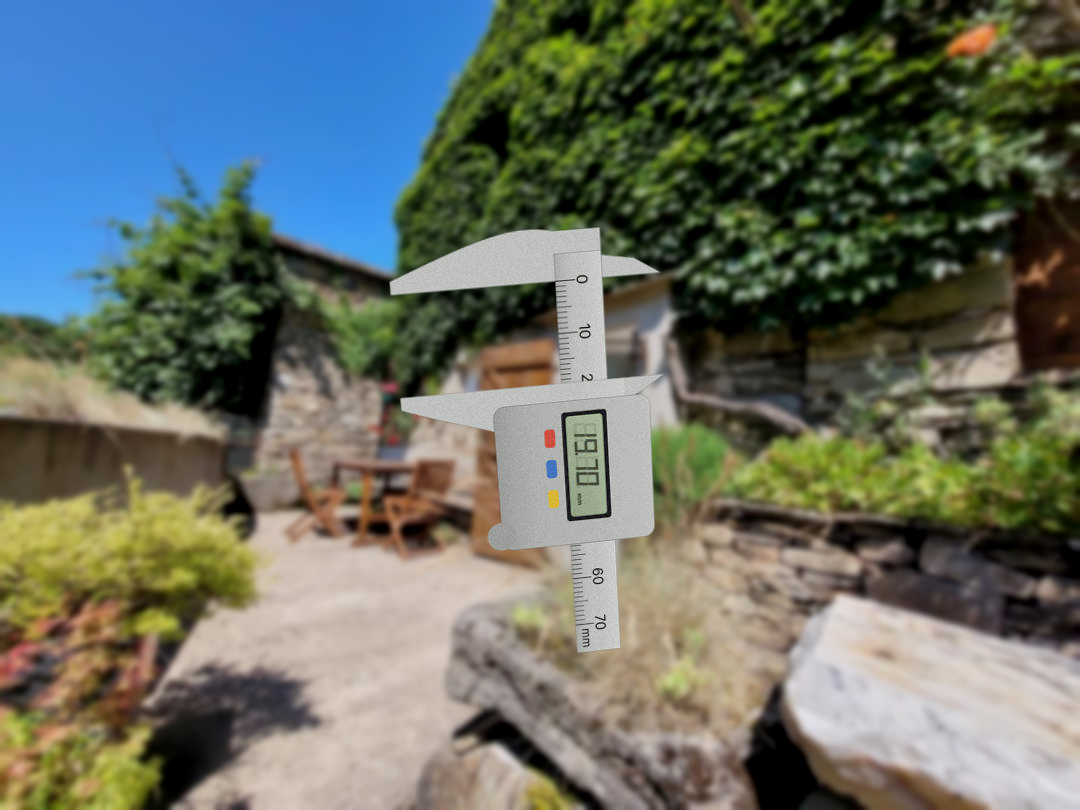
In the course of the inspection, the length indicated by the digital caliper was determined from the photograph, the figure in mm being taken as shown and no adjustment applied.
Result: 19.70 mm
